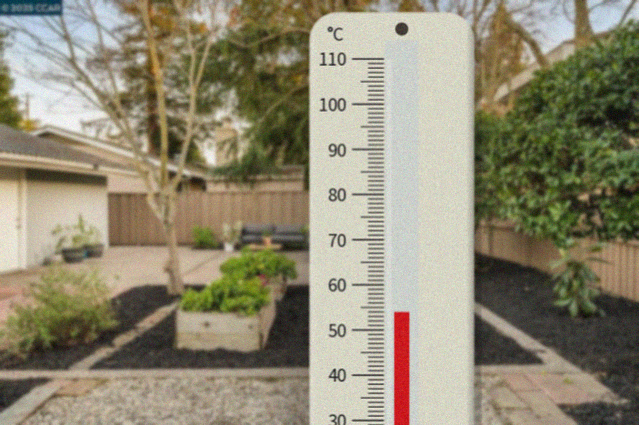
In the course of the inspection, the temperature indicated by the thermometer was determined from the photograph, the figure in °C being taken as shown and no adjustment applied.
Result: 54 °C
